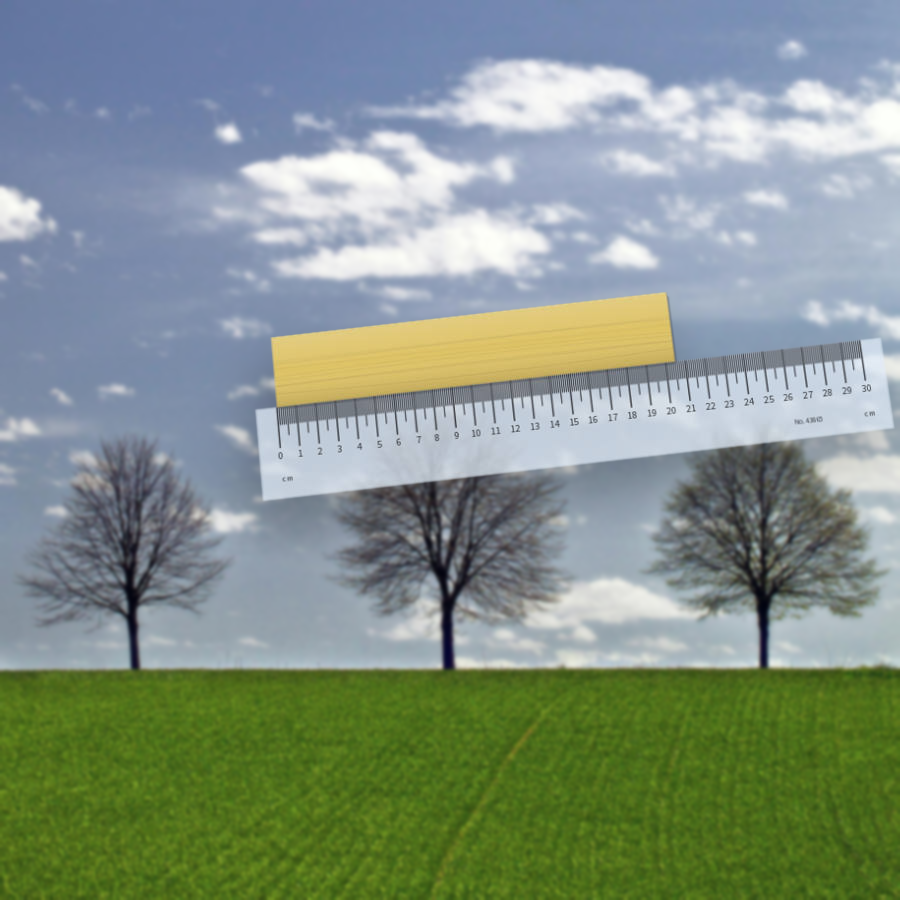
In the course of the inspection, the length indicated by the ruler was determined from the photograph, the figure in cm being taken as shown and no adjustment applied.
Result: 20.5 cm
